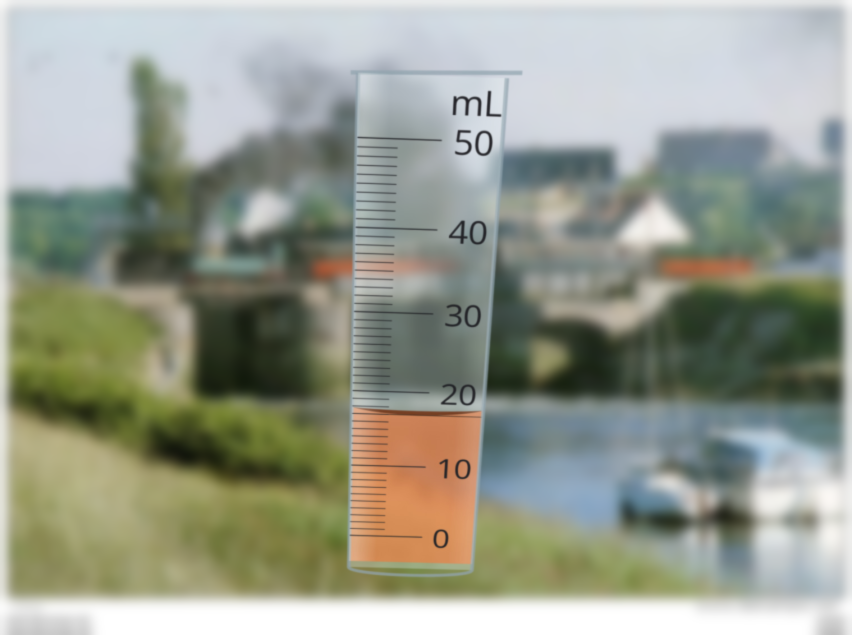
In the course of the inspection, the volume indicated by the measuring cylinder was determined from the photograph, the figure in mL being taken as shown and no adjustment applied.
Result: 17 mL
